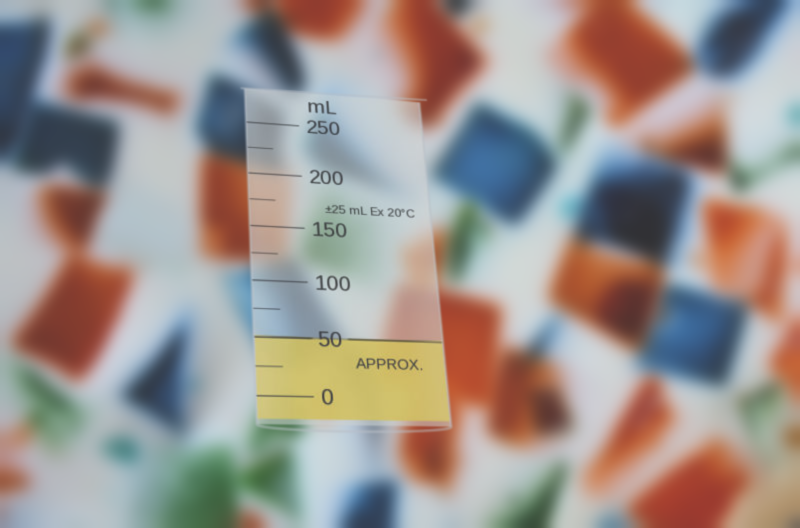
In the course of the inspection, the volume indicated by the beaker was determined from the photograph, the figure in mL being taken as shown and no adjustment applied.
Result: 50 mL
